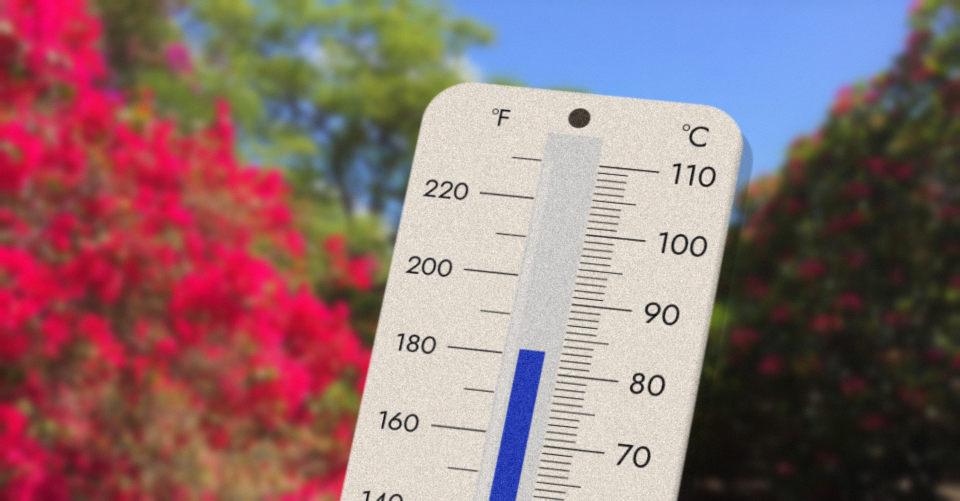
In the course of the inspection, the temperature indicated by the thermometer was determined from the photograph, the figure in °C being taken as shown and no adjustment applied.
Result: 83 °C
